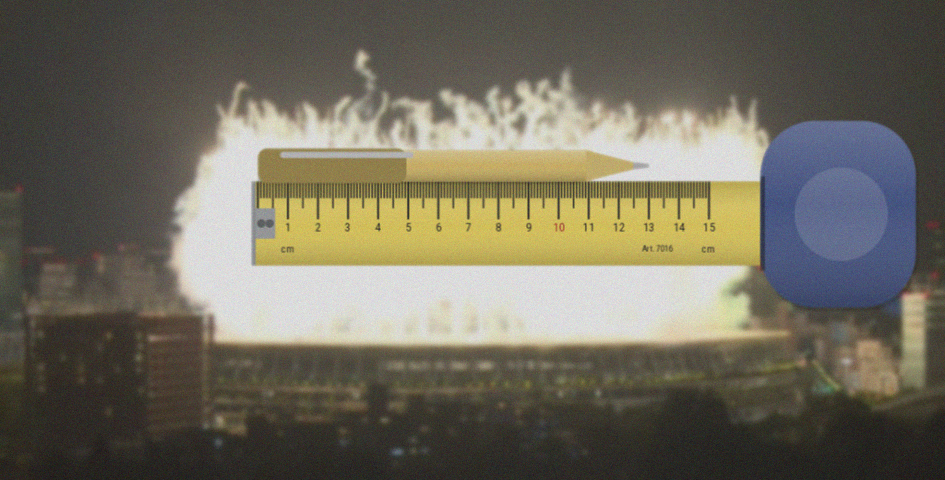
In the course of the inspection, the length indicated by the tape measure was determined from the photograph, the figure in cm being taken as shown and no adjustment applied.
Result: 13 cm
